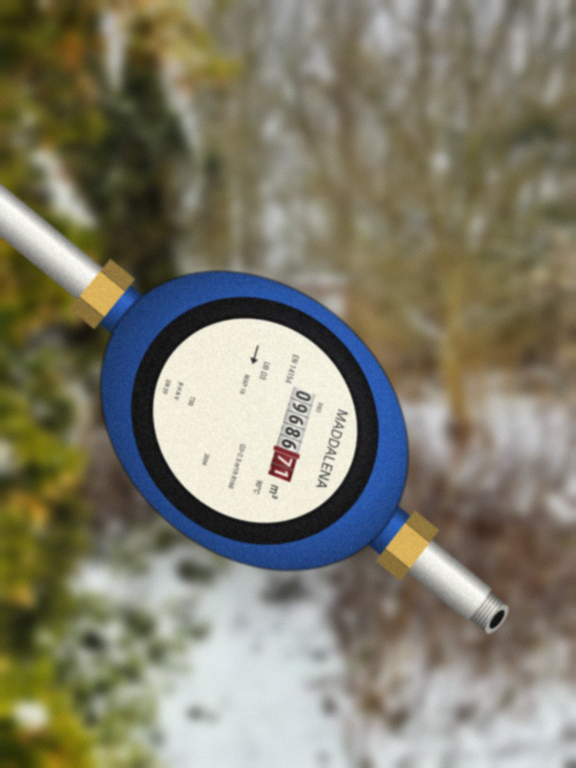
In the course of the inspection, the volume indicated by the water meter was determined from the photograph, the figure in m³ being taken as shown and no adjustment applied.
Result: 9686.71 m³
